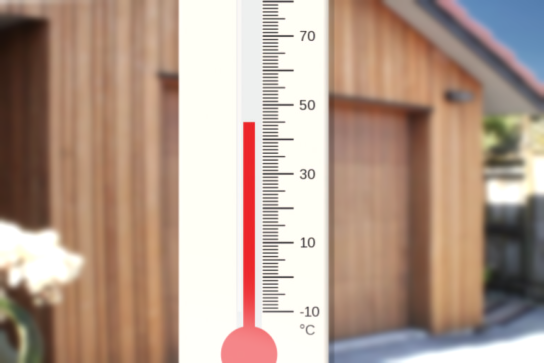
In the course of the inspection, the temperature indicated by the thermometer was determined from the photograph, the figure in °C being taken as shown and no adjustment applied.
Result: 45 °C
